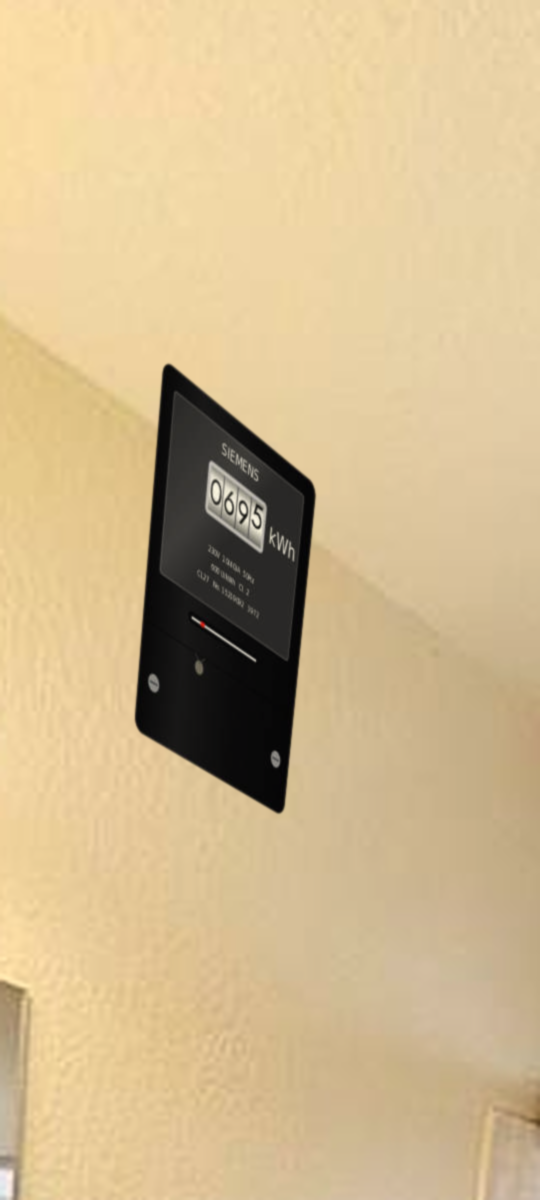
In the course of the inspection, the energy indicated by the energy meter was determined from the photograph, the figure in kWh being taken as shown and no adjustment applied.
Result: 695 kWh
